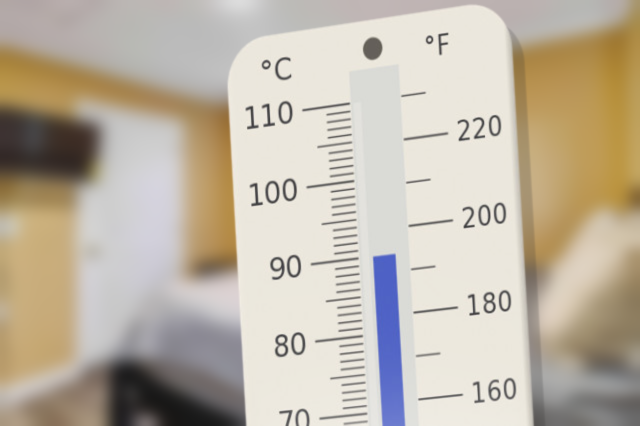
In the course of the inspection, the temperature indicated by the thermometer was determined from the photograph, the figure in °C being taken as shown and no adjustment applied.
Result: 90 °C
